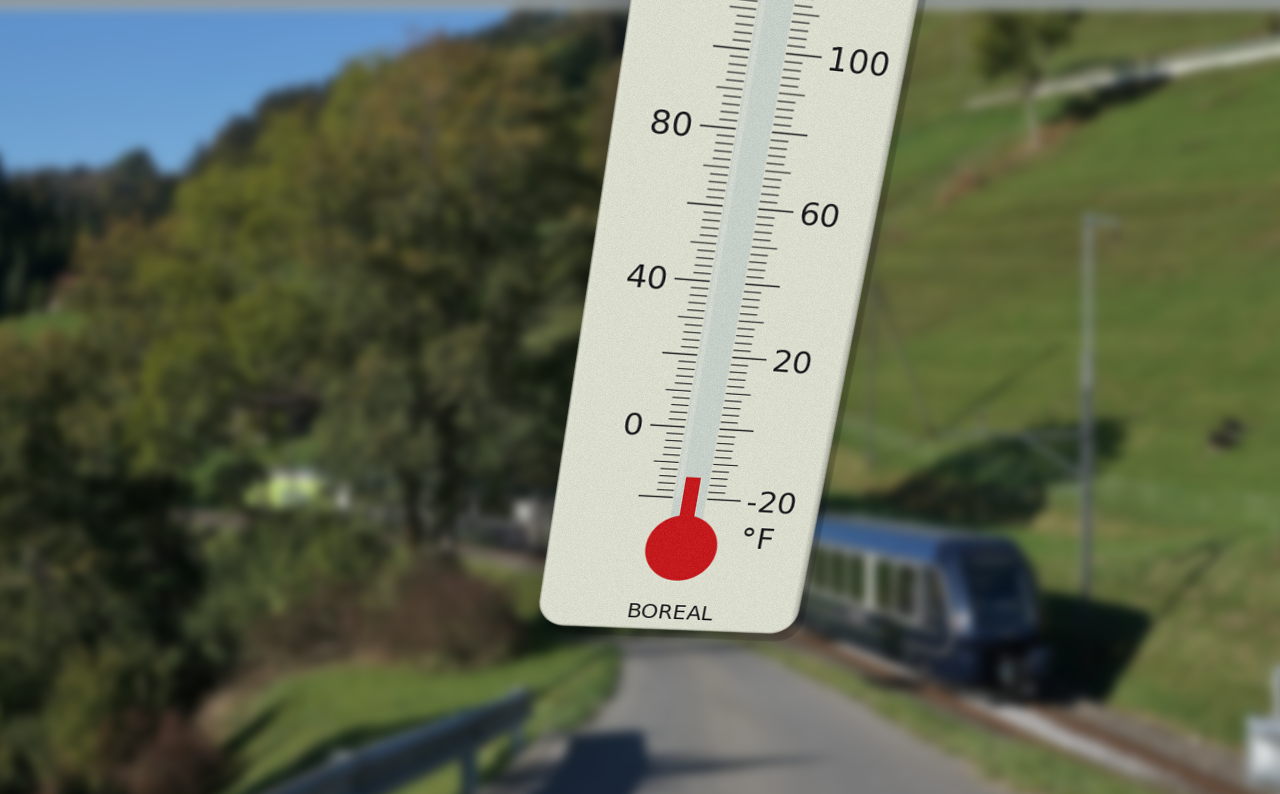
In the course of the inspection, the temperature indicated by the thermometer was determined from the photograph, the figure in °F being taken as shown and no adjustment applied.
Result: -14 °F
